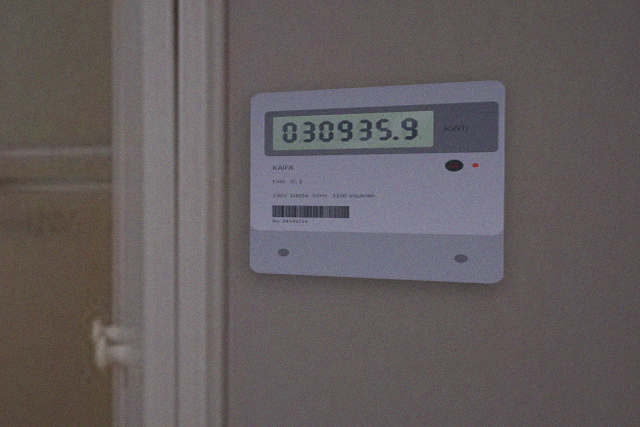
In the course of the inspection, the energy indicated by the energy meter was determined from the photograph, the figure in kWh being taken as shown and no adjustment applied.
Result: 30935.9 kWh
